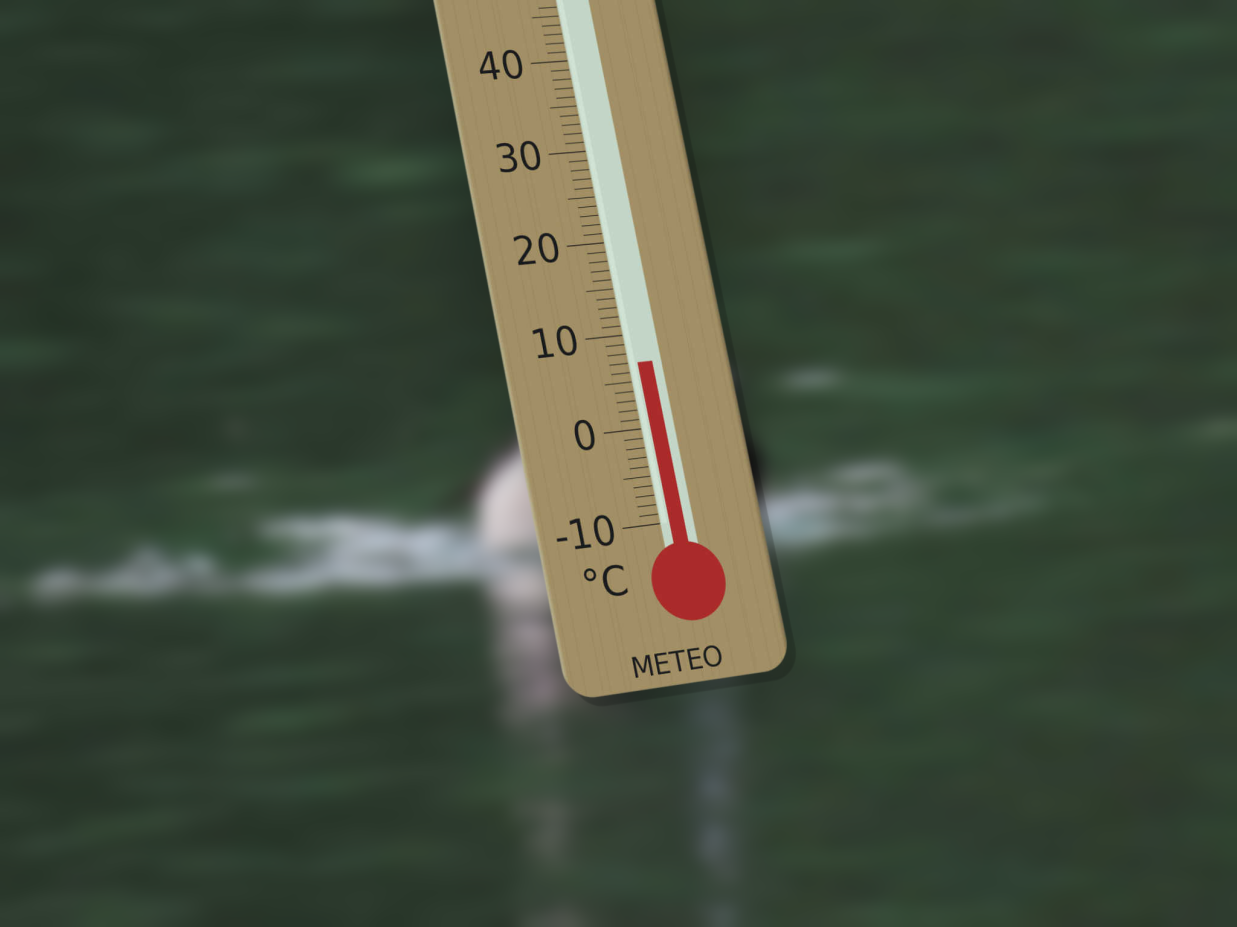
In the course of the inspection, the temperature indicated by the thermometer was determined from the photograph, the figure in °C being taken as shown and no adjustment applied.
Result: 7 °C
